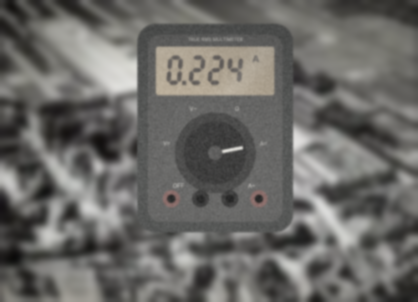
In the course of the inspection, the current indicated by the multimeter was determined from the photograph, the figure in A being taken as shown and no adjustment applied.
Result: 0.224 A
